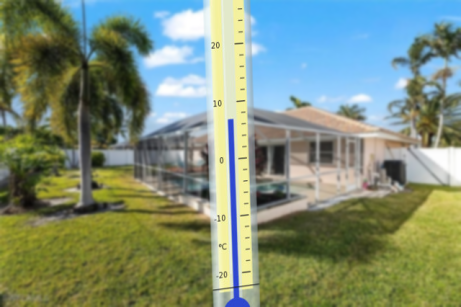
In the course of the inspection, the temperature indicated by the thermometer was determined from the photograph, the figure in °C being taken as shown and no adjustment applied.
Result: 7 °C
